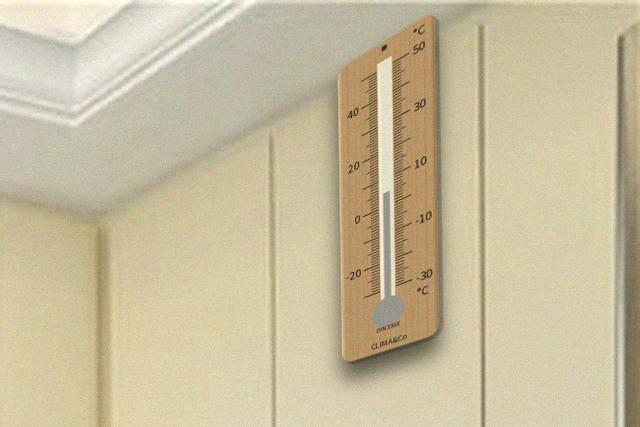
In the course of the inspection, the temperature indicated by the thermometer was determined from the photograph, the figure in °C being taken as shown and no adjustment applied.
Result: 5 °C
